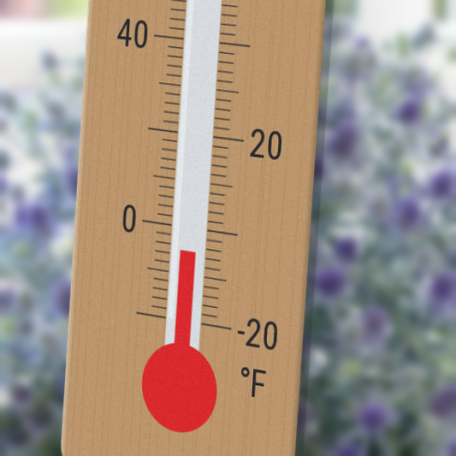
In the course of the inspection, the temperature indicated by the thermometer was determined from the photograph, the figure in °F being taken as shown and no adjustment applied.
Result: -5 °F
